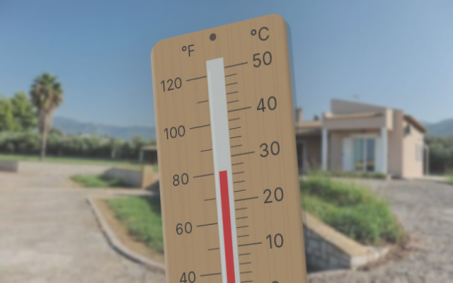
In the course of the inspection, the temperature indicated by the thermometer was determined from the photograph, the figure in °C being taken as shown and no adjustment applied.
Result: 27 °C
